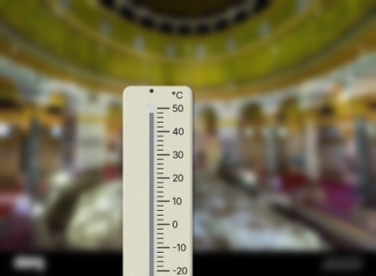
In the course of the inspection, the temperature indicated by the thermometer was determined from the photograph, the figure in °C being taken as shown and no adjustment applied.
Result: 48 °C
